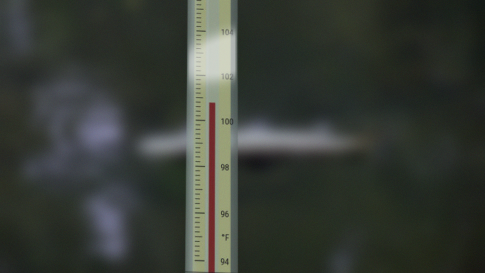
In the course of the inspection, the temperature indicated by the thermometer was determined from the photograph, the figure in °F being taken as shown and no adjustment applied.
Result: 100.8 °F
